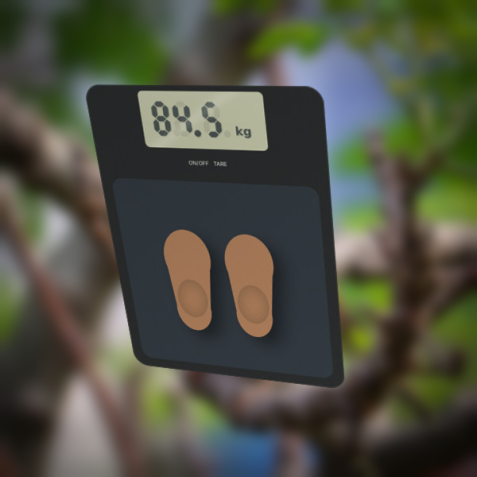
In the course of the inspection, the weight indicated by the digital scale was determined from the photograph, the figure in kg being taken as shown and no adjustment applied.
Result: 84.5 kg
